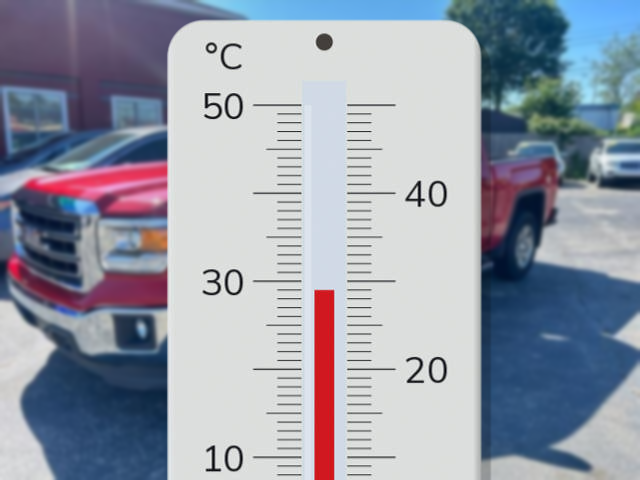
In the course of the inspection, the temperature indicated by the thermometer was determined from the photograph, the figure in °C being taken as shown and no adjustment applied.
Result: 29 °C
